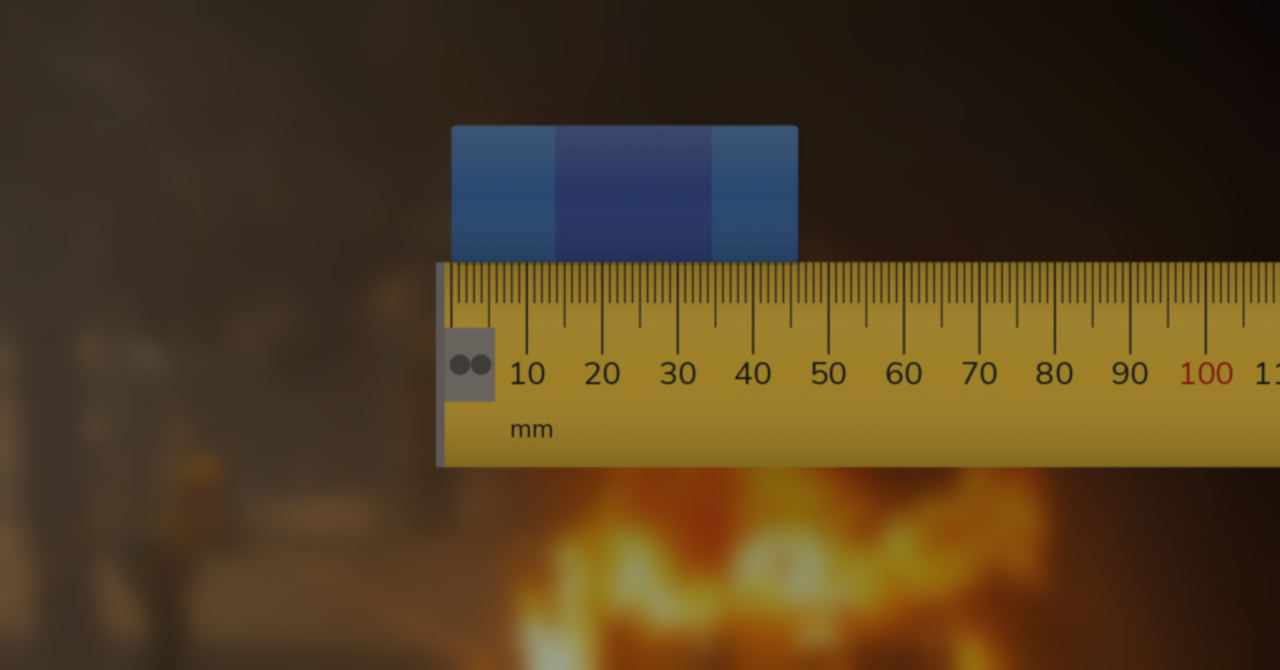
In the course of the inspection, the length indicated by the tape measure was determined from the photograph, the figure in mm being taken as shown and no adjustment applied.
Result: 46 mm
